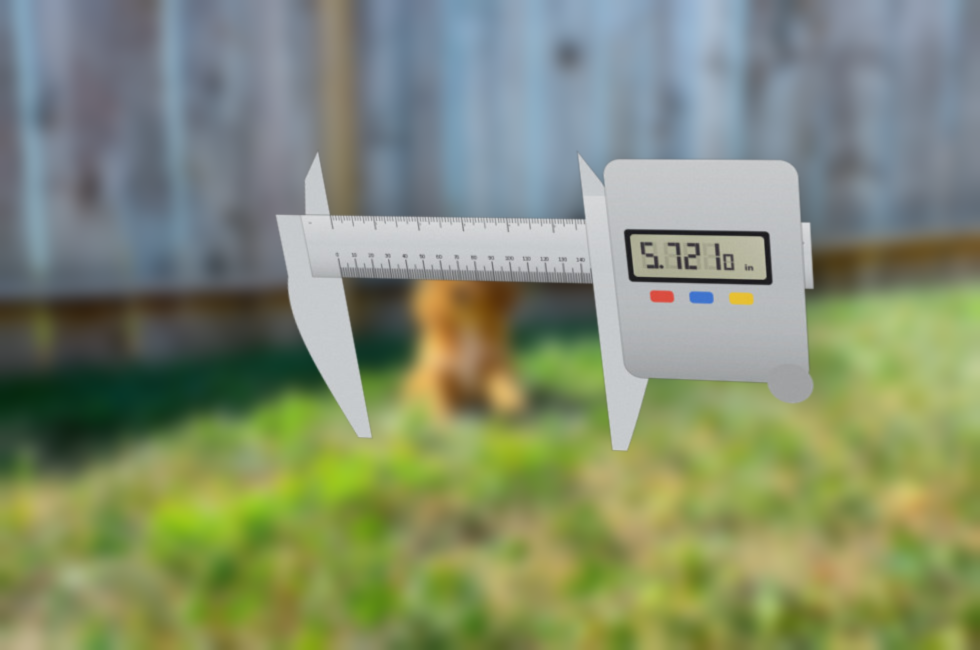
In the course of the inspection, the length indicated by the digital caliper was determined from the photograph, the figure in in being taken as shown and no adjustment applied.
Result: 5.7210 in
